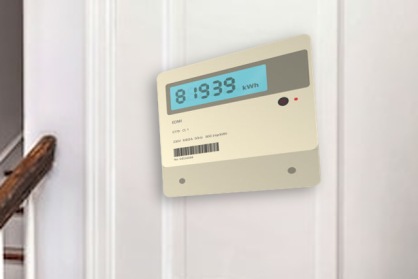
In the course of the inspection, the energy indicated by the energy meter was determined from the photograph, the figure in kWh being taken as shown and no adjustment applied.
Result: 81939 kWh
